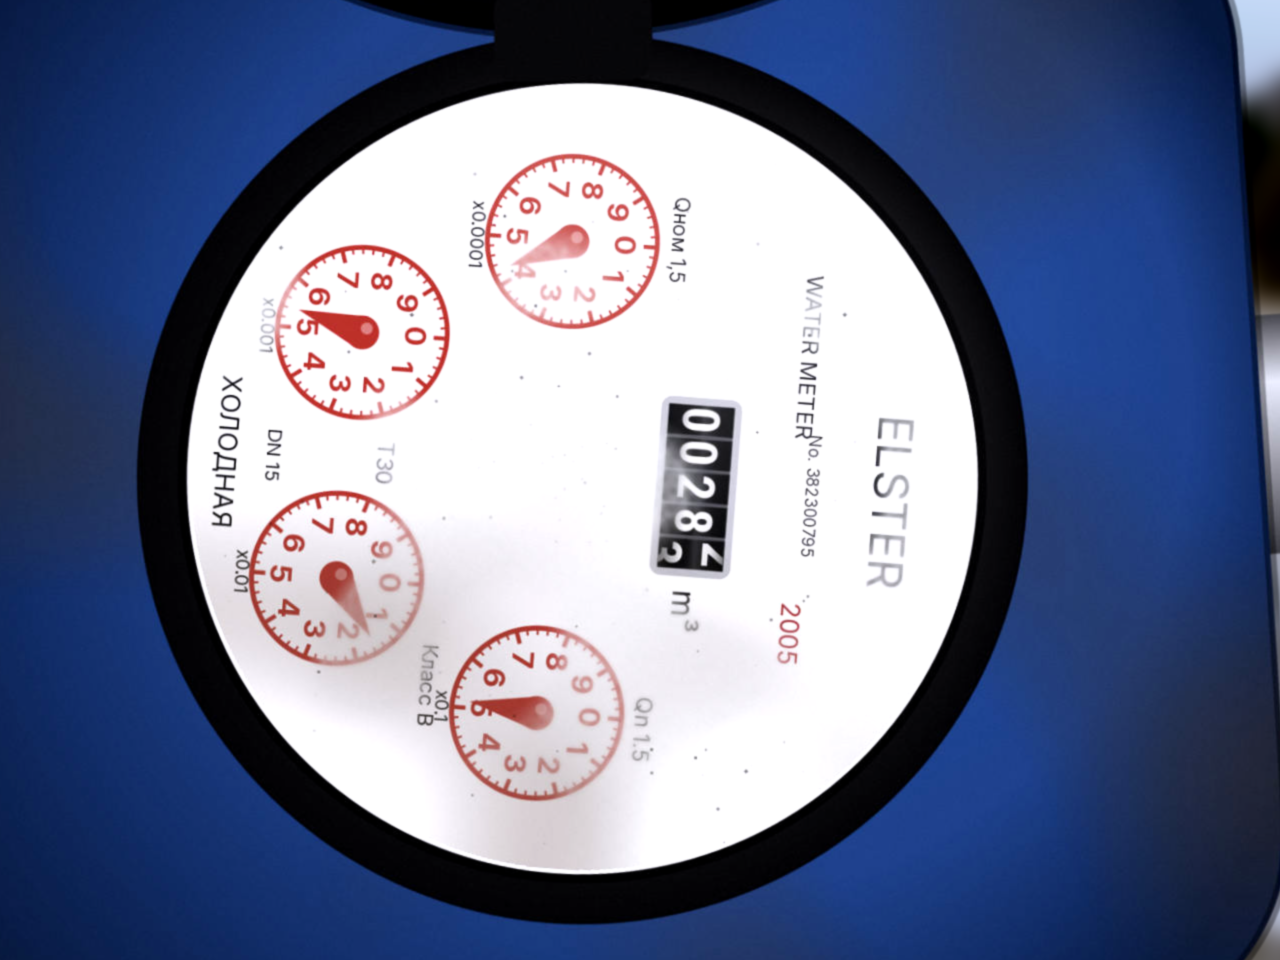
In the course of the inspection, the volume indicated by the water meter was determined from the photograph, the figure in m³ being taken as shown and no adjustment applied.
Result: 282.5154 m³
